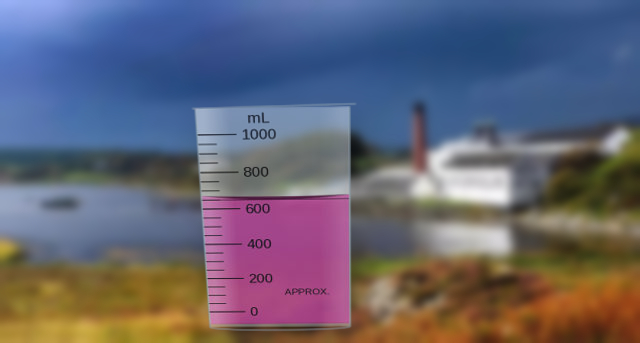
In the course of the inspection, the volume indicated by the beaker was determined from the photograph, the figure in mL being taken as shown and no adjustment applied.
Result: 650 mL
